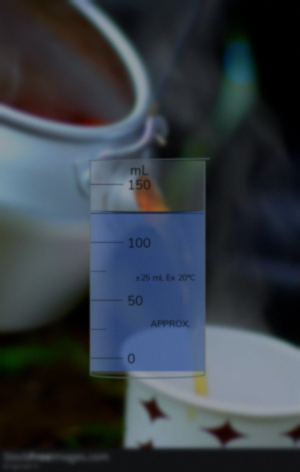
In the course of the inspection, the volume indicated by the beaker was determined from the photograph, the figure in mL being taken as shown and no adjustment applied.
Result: 125 mL
